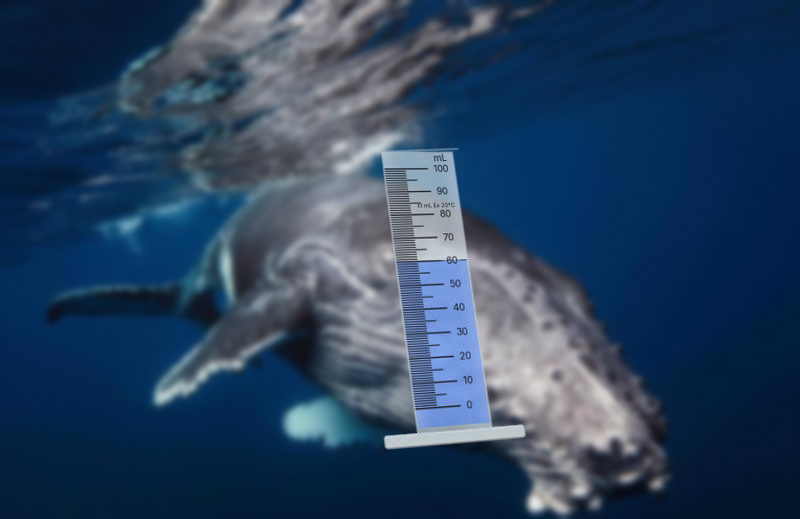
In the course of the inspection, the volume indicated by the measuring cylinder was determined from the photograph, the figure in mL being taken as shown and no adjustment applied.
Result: 60 mL
